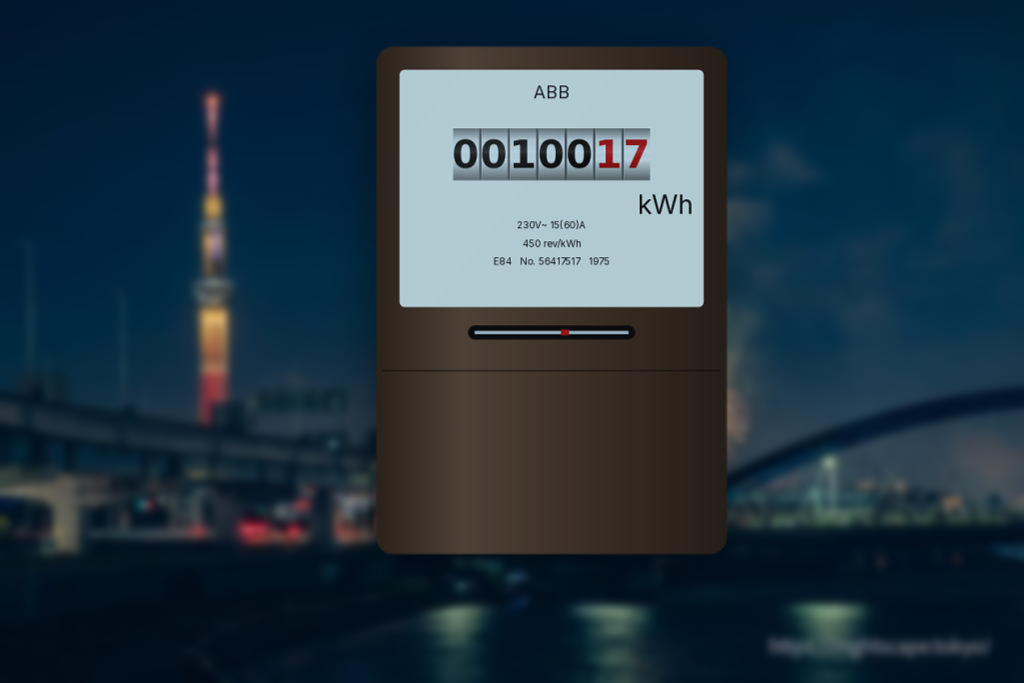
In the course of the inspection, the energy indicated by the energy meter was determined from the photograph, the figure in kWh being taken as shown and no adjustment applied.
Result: 100.17 kWh
